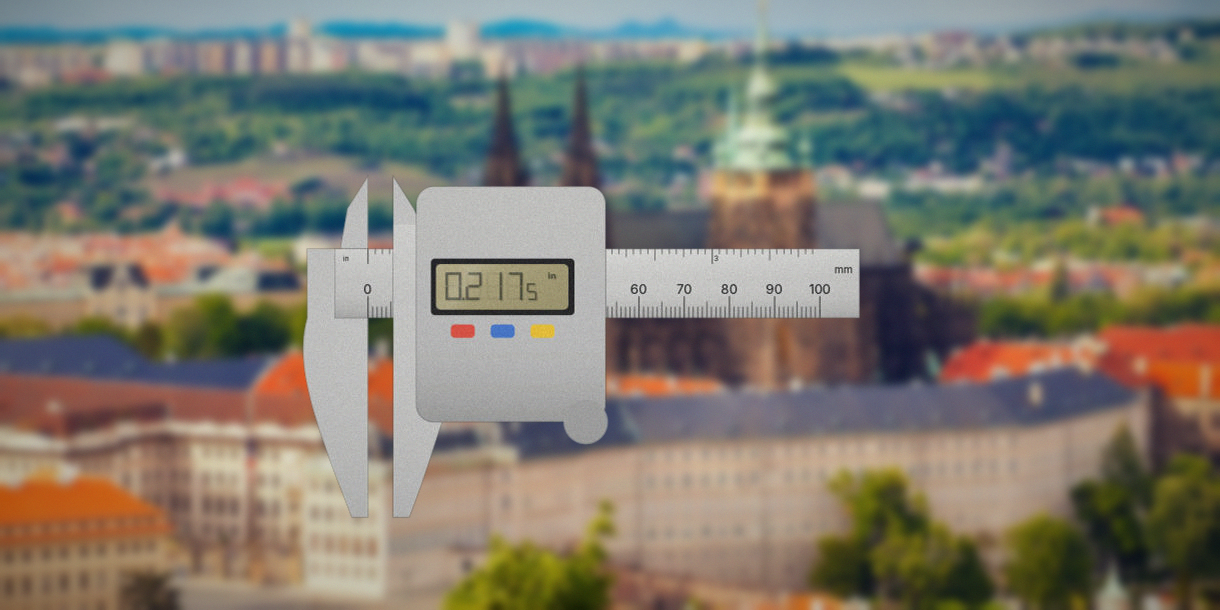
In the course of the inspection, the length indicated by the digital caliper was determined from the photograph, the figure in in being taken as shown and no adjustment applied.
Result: 0.2175 in
